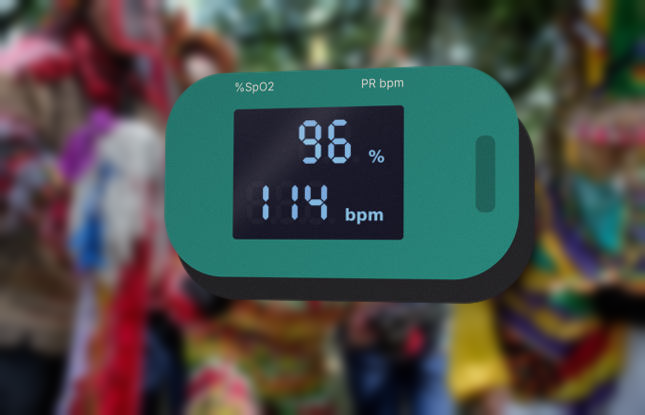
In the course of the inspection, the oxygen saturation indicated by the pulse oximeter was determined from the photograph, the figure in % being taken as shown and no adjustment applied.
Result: 96 %
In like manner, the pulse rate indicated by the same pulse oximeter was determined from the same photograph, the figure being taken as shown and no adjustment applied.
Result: 114 bpm
